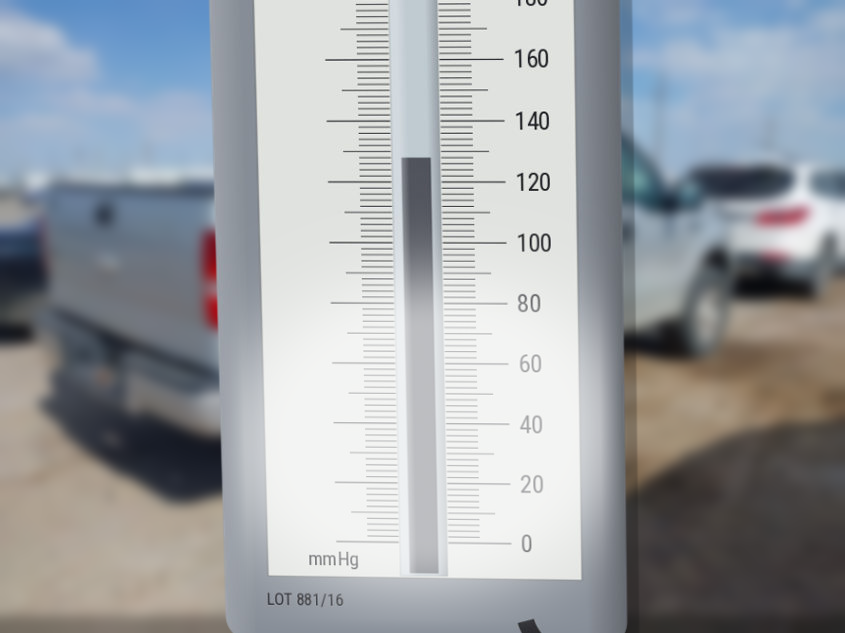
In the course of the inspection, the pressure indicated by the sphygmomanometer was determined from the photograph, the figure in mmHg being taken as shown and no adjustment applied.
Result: 128 mmHg
